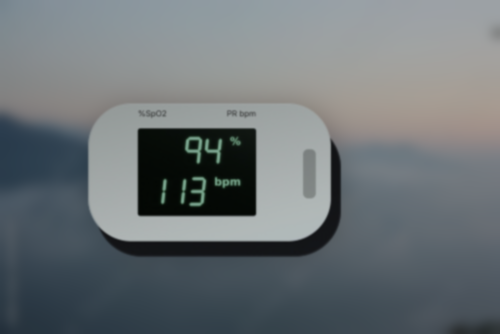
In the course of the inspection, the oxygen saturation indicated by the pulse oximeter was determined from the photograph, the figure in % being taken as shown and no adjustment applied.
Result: 94 %
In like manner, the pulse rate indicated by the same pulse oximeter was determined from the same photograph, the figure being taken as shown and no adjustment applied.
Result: 113 bpm
